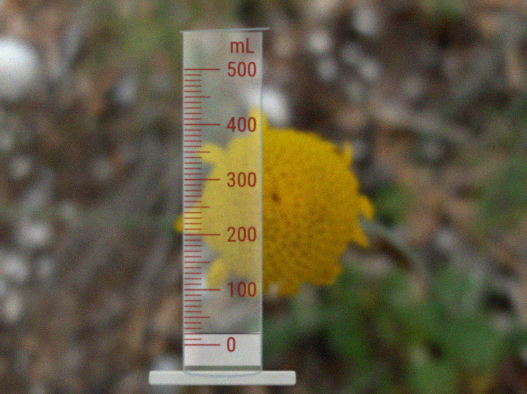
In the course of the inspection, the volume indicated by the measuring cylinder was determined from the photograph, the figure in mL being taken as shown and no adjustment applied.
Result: 20 mL
